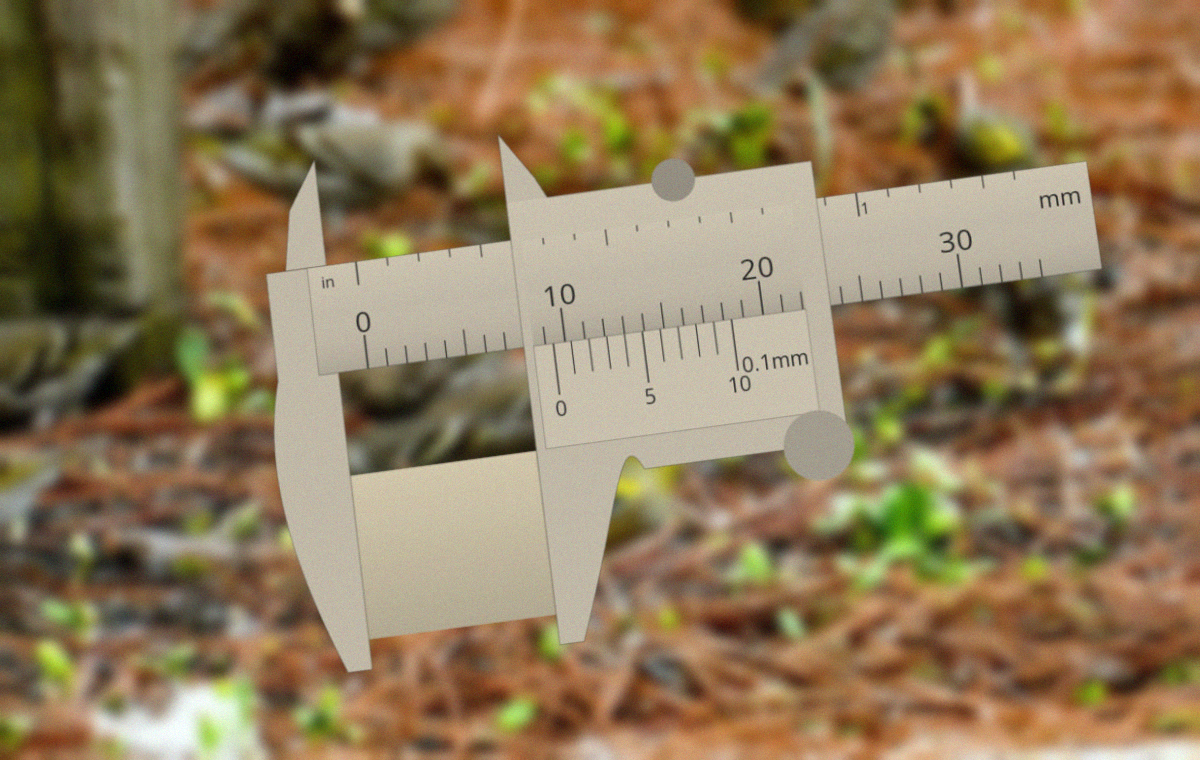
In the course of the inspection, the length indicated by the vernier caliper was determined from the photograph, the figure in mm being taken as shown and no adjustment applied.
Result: 9.4 mm
